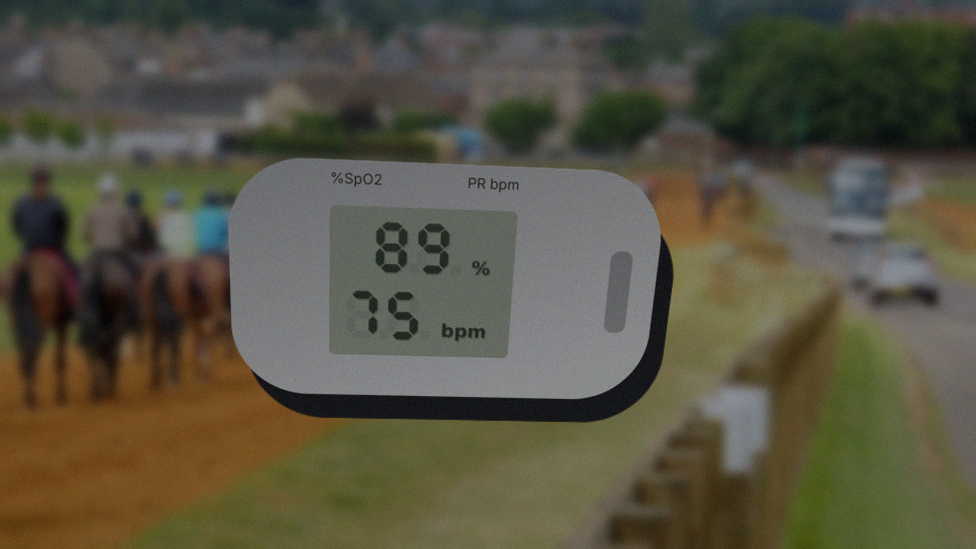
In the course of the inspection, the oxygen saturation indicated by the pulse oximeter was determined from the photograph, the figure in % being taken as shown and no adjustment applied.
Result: 89 %
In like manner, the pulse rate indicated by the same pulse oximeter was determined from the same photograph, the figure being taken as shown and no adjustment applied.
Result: 75 bpm
